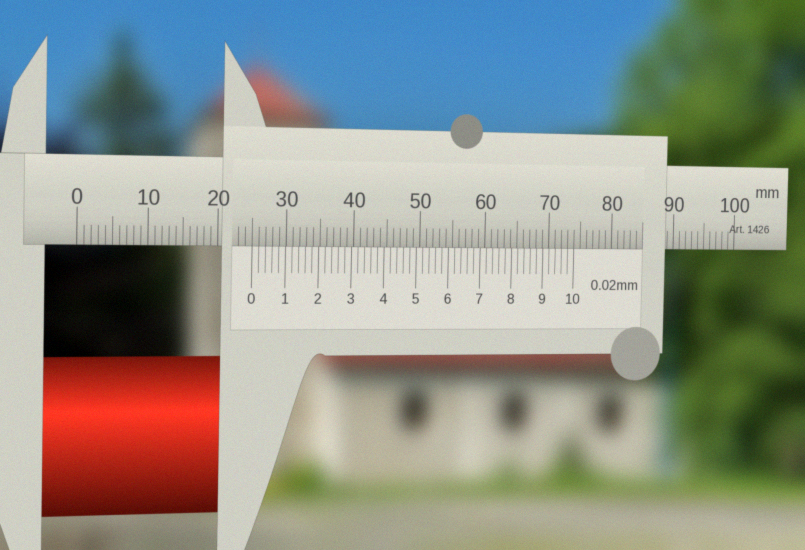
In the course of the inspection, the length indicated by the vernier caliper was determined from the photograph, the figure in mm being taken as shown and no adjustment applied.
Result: 25.0 mm
